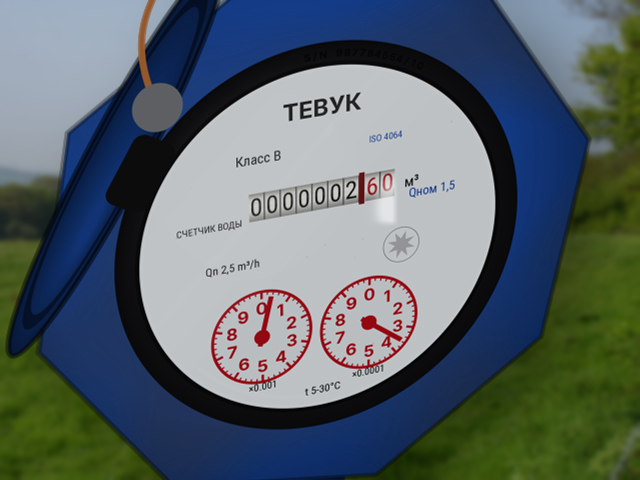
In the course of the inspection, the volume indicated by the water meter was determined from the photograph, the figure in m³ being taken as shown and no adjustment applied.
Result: 2.6003 m³
